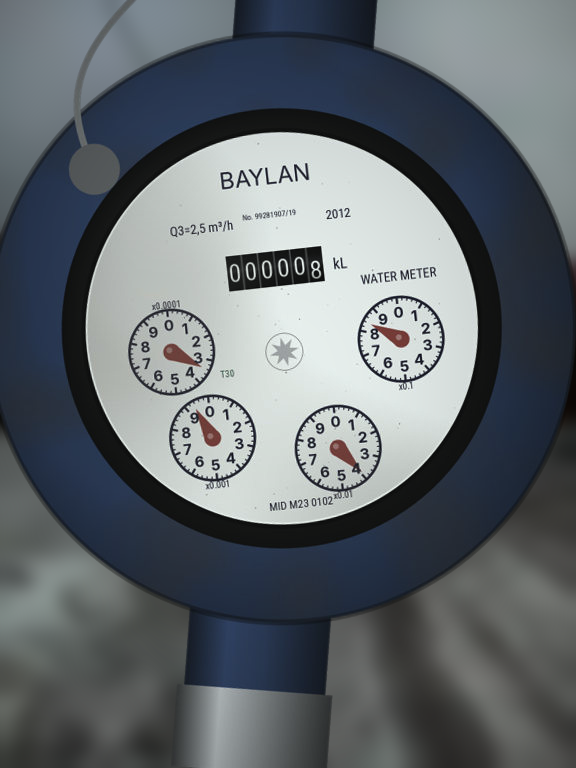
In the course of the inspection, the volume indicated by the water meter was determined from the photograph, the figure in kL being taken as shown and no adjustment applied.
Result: 7.8393 kL
